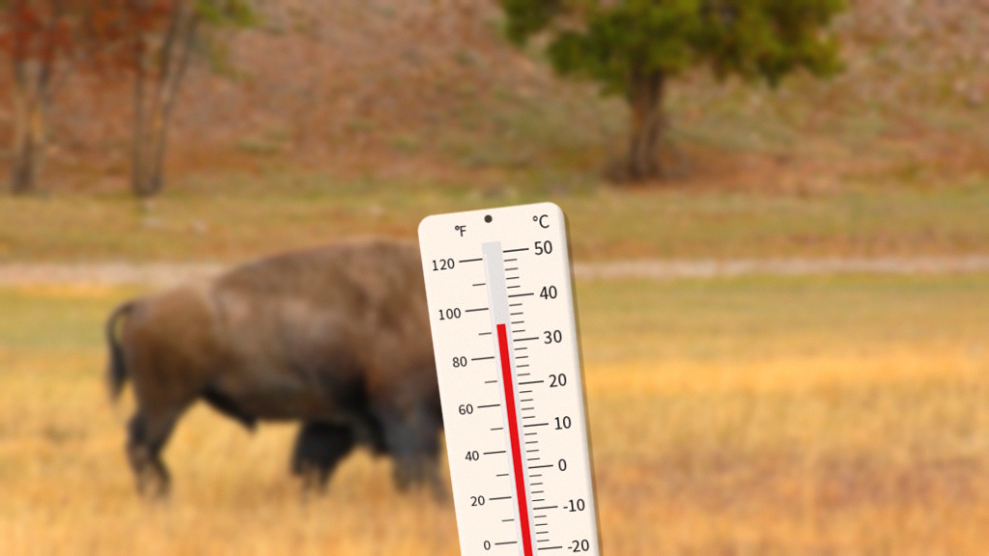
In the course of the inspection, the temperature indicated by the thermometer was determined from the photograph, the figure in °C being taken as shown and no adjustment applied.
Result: 34 °C
